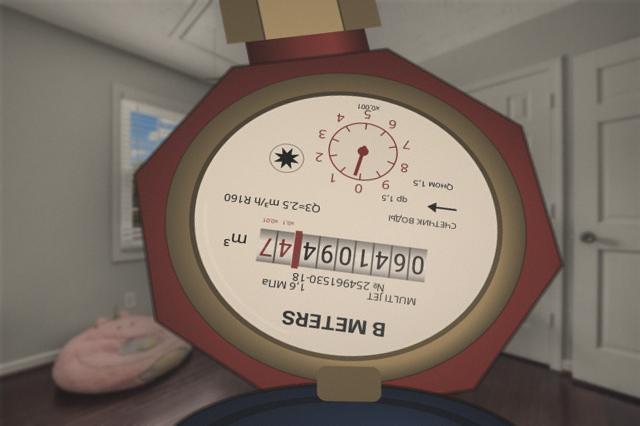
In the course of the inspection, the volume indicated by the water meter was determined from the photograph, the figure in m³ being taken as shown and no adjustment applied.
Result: 641094.470 m³
